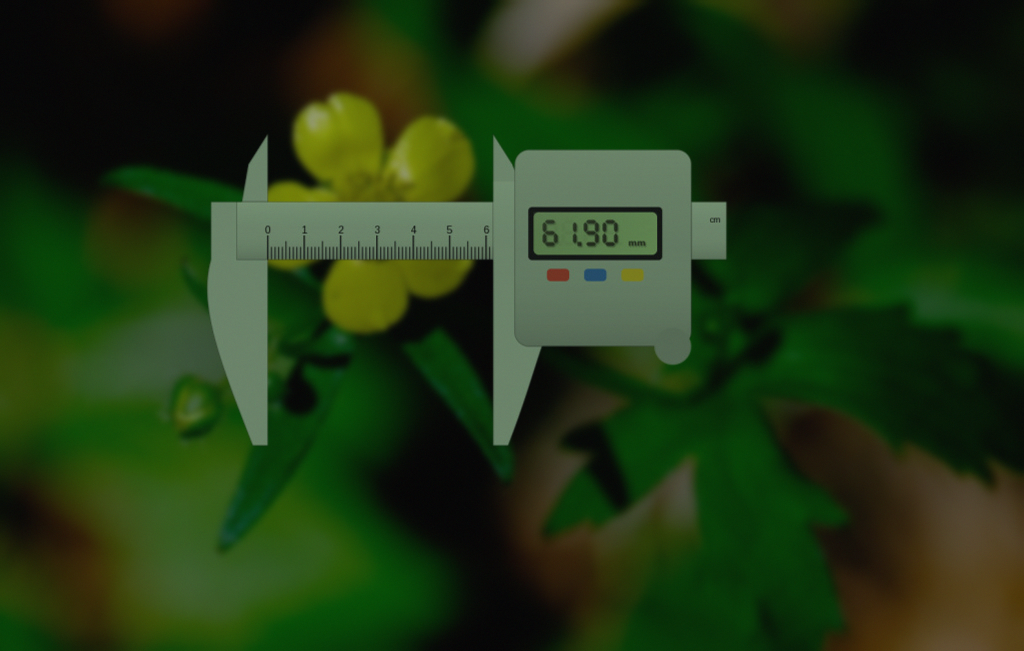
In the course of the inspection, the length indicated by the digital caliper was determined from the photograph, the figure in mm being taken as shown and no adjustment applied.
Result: 61.90 mm
